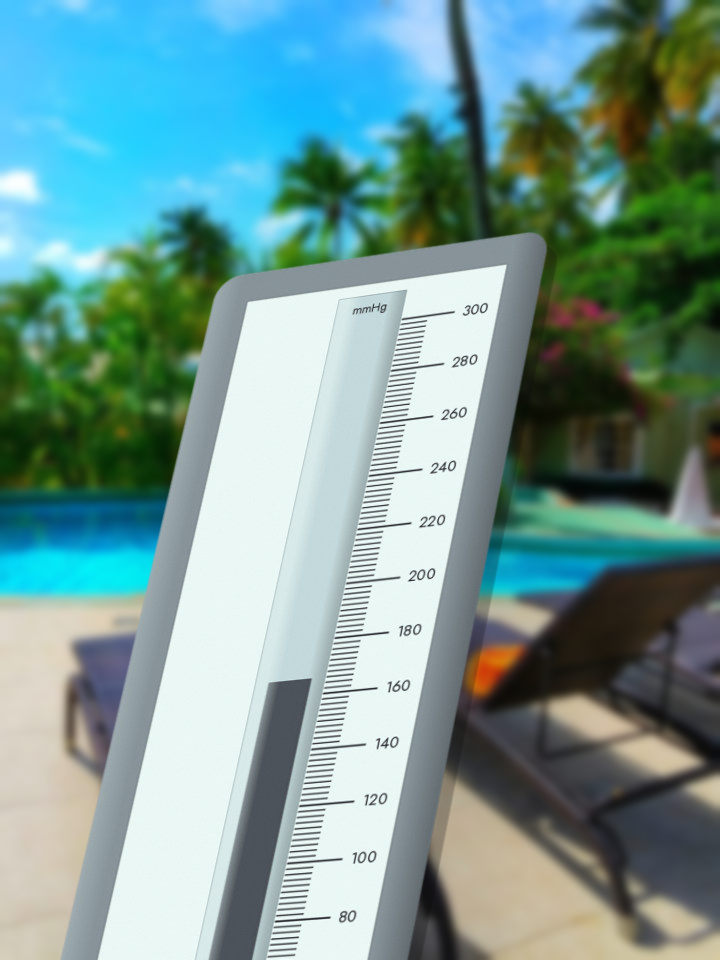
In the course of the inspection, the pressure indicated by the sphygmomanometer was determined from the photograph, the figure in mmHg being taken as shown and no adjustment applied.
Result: 166 mmHg
